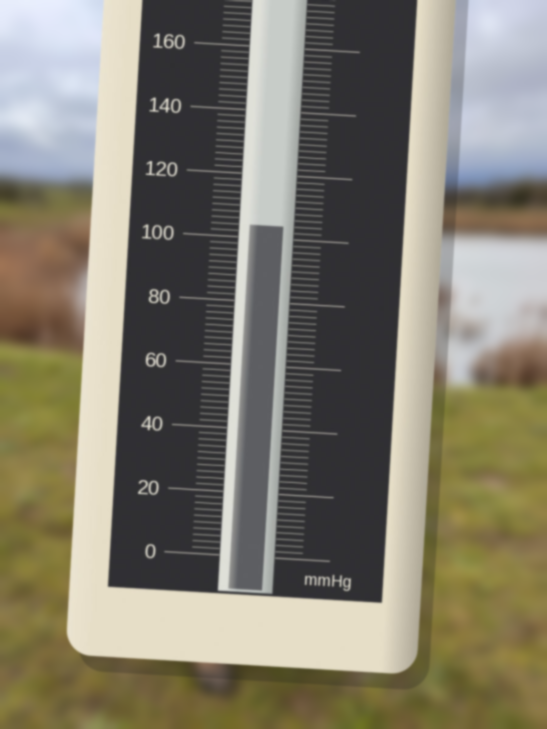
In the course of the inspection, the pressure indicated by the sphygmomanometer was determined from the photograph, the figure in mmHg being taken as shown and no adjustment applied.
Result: 104 mmHg
